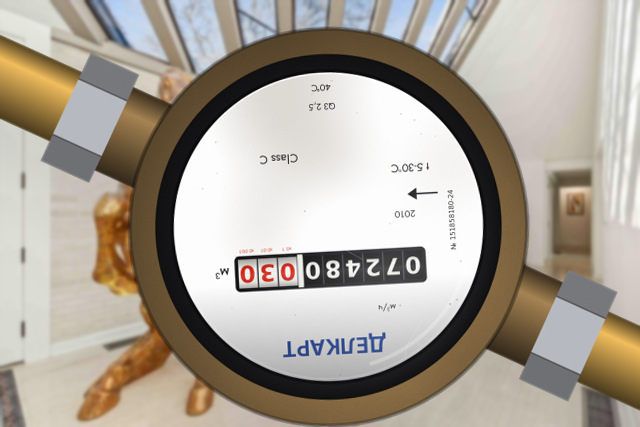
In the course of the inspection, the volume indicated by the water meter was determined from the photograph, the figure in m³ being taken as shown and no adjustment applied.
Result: 72480.030 m³
